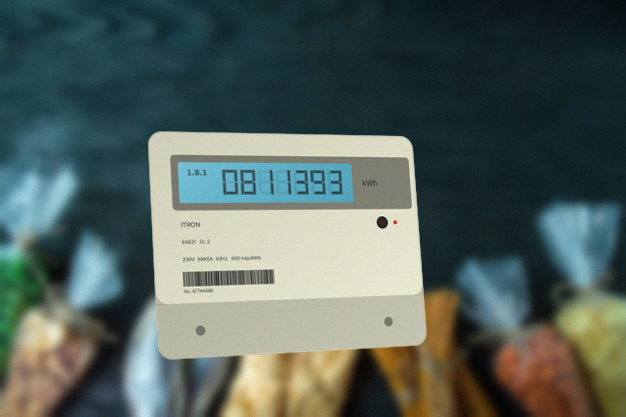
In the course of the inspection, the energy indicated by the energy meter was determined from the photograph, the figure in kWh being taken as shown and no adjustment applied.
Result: 811393 kWh
